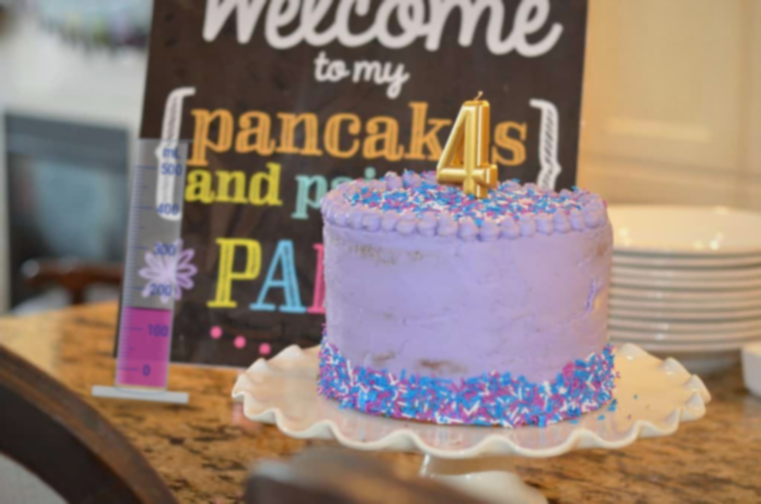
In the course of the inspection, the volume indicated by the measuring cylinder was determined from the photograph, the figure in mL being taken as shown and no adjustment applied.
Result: 150 mL
